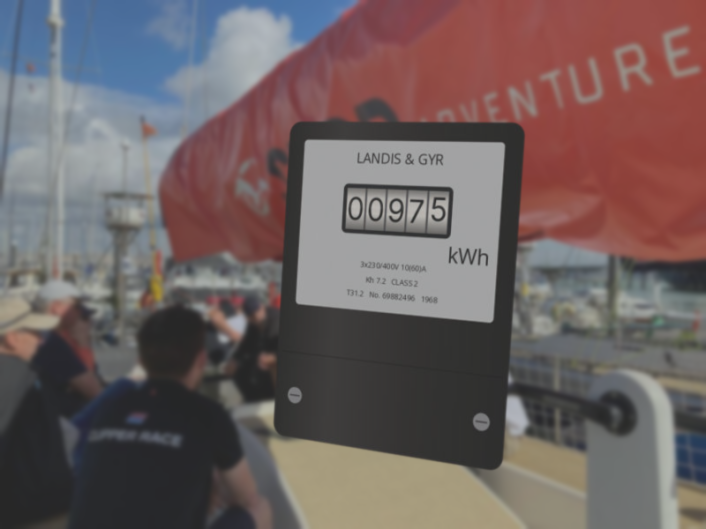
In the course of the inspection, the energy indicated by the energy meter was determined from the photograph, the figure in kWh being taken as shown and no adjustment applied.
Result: 975 kWh
